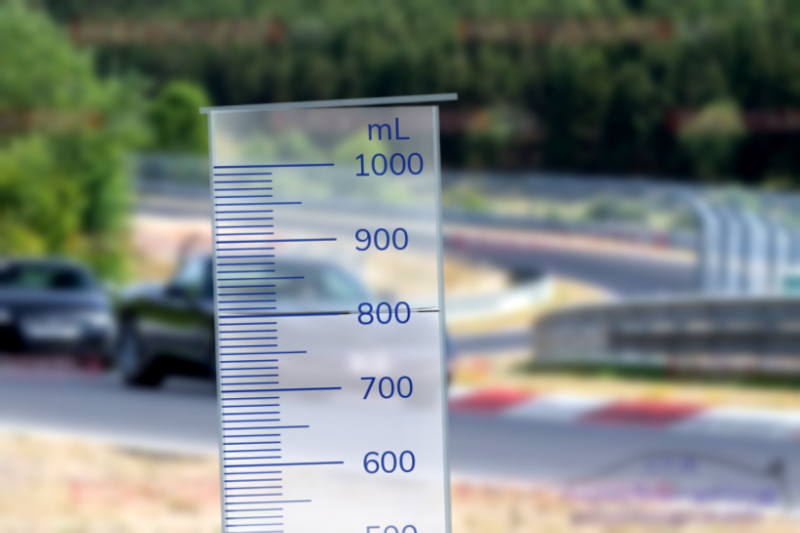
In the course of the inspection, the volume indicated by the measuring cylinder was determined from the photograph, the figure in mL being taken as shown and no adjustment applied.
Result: 800 mL
